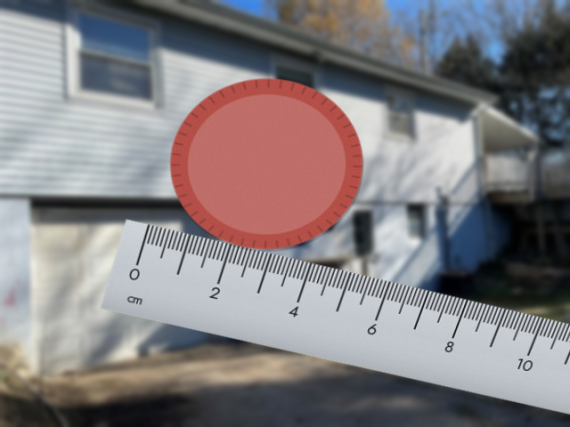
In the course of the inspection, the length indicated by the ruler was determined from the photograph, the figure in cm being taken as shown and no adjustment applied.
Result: 4.5 cm
